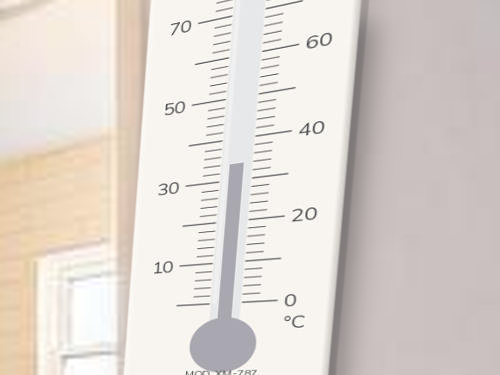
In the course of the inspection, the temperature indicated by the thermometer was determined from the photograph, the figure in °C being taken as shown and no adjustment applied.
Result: 34 °C
